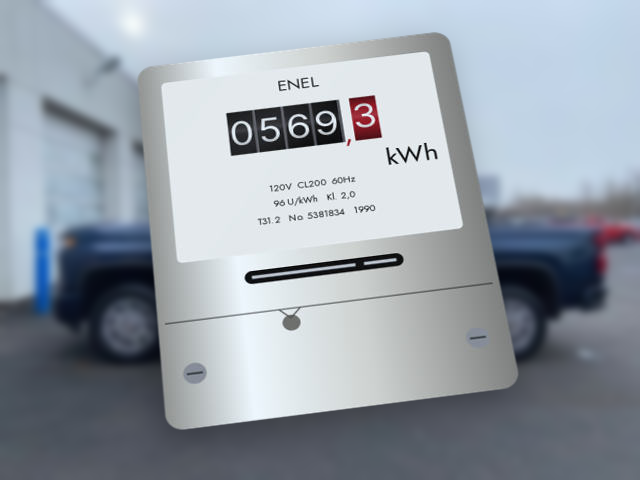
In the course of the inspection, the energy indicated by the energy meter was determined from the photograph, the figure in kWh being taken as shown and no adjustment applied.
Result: 569.3 kWh
